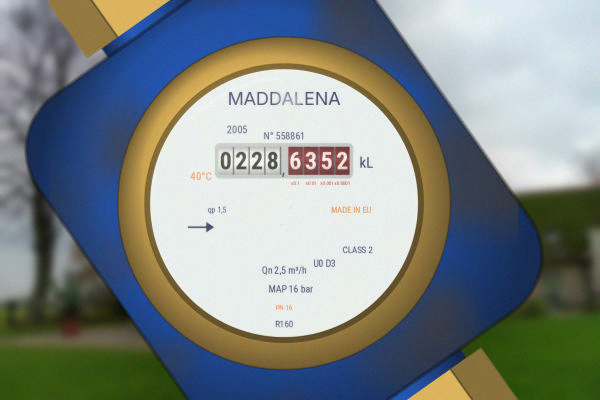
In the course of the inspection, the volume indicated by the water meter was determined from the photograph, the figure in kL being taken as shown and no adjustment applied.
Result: 228.6352 kL
